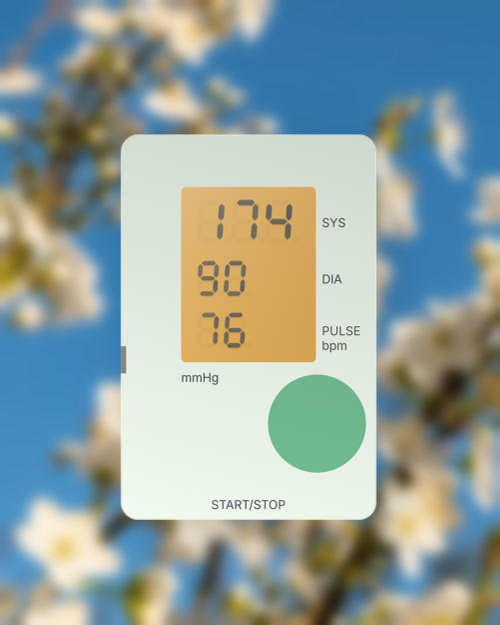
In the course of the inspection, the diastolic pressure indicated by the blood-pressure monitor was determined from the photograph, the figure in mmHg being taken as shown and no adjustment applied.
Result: 90 mmHg
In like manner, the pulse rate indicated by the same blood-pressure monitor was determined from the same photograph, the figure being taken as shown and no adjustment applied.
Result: 76 bpm
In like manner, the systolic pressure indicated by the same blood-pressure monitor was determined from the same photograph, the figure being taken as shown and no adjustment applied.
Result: 174 mmHg
